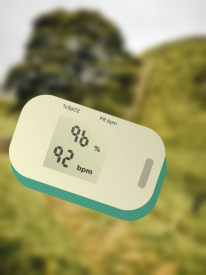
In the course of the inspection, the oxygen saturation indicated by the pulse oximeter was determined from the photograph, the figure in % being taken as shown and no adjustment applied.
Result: 96 %
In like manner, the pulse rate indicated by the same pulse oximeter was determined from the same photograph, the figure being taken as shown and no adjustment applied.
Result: 92 bpm
